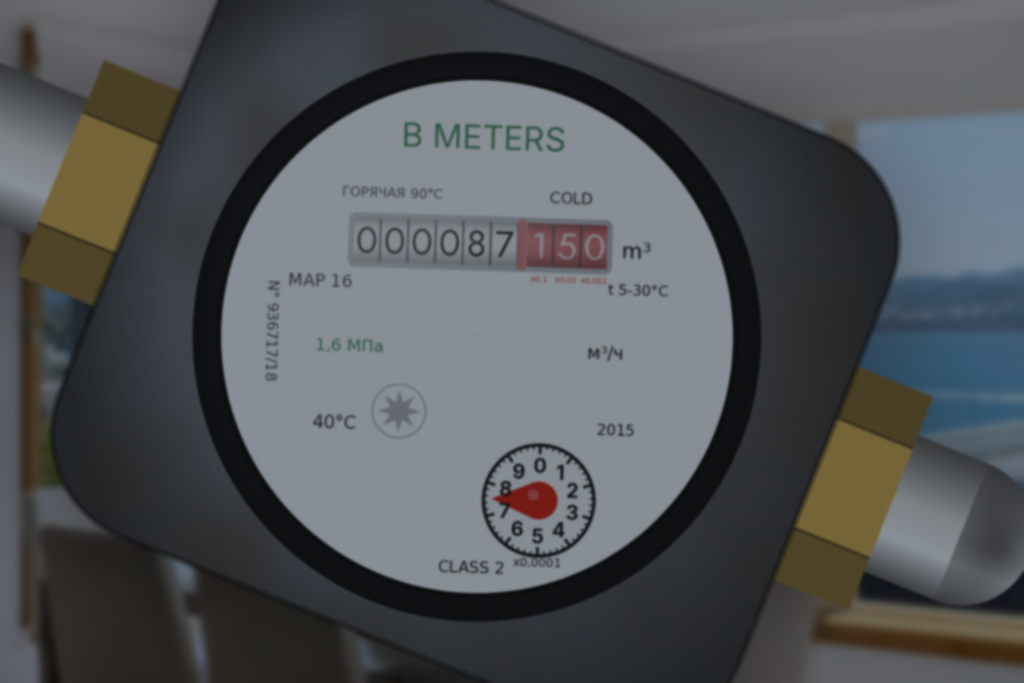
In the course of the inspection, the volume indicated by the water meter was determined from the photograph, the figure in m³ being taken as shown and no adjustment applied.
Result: 87.1507 m³
